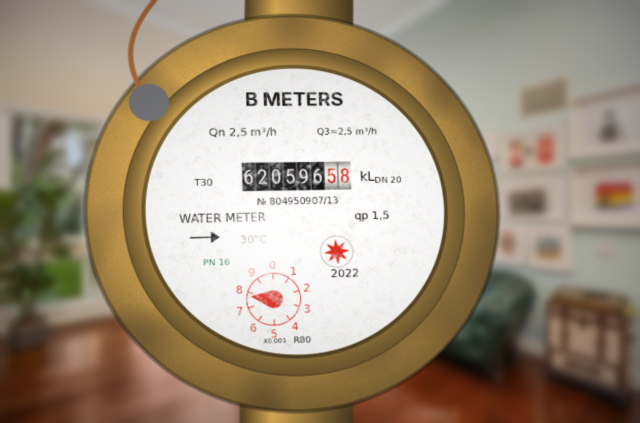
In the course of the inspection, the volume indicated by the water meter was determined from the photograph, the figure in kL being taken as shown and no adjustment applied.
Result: 620596.587 kL
